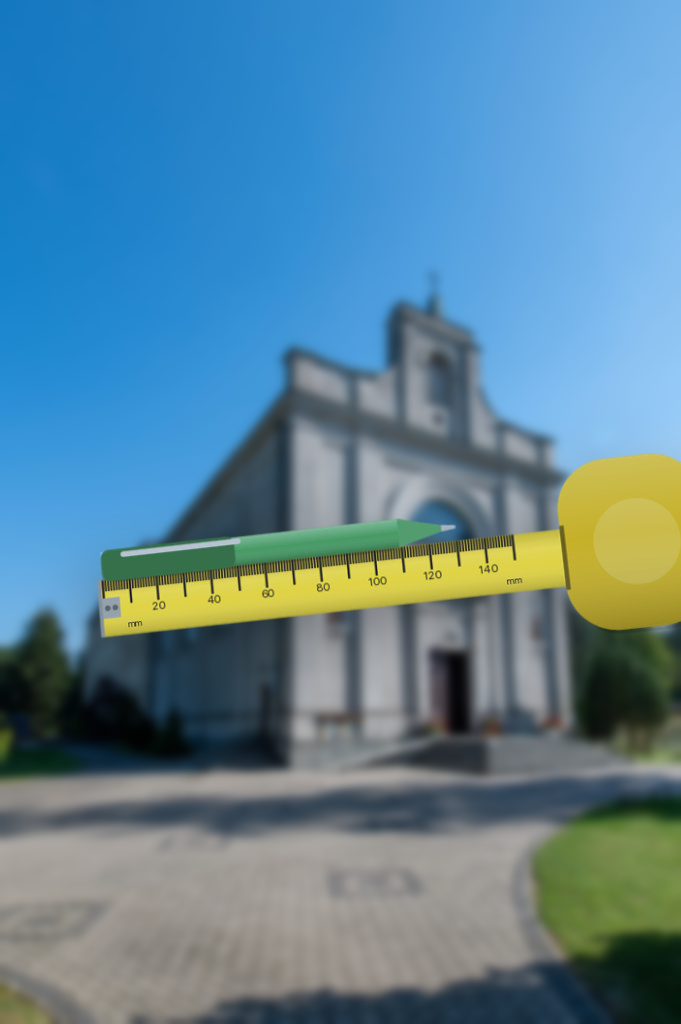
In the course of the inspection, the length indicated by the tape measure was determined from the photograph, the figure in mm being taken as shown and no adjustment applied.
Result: 130 mm
